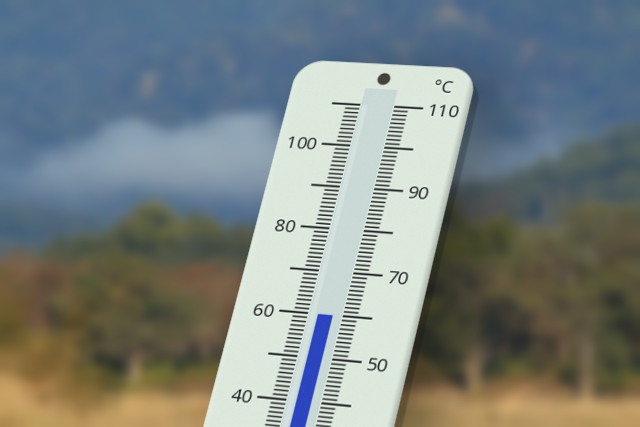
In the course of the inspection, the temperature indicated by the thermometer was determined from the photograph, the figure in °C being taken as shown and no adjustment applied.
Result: 60 °C
